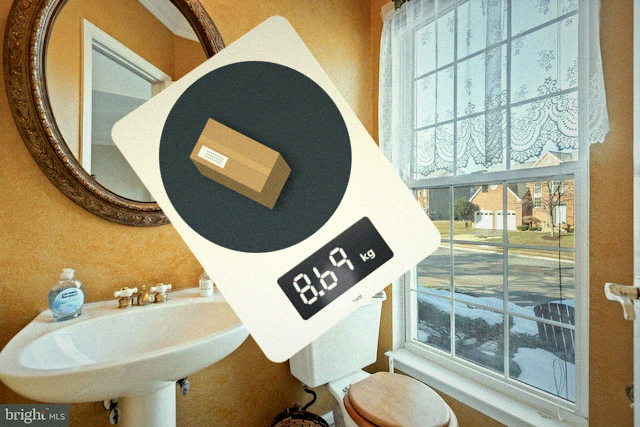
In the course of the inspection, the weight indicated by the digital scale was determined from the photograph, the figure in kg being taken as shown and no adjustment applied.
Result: 8.69 kg
